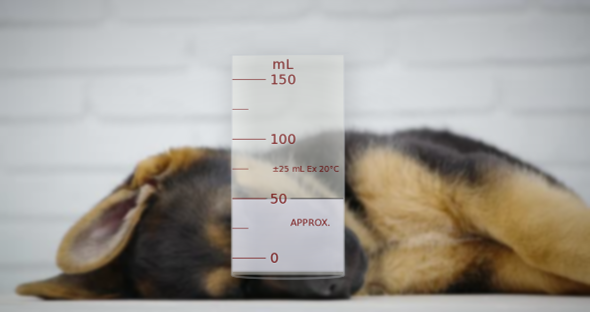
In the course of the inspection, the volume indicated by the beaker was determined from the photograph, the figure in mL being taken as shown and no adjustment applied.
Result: 50 mL
